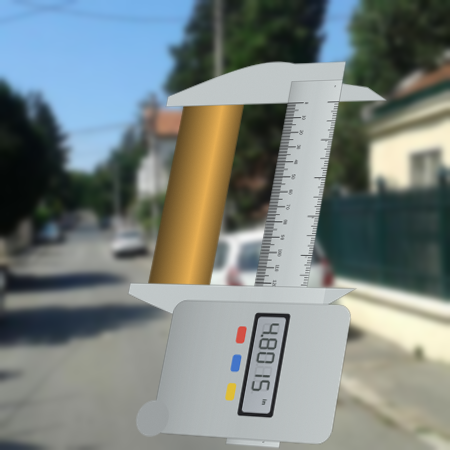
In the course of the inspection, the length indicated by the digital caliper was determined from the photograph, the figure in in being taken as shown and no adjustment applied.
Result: 4.8015 in
